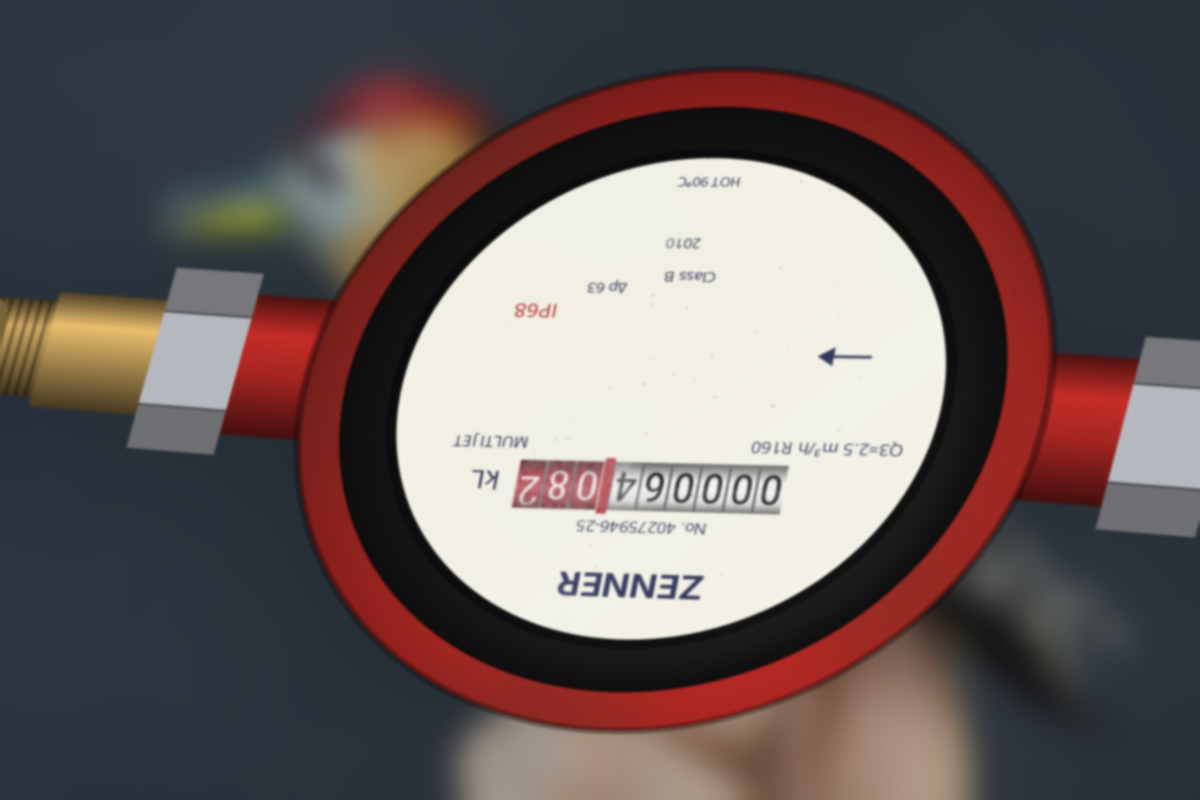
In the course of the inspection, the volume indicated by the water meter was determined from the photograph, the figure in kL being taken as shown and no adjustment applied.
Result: 64.082 kL
